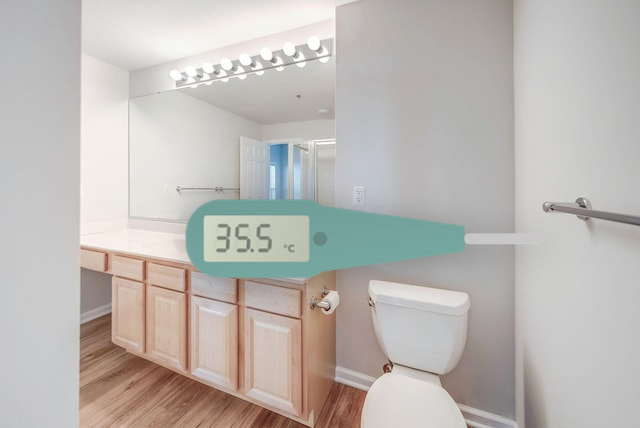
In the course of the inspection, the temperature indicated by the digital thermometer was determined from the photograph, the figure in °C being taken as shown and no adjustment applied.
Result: 35.5 °C
